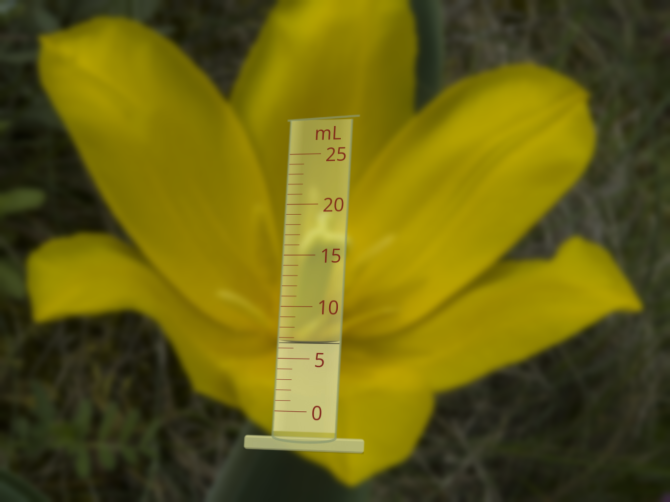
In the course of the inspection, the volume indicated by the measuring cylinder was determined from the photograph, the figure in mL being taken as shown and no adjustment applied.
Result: 6.5 mL
